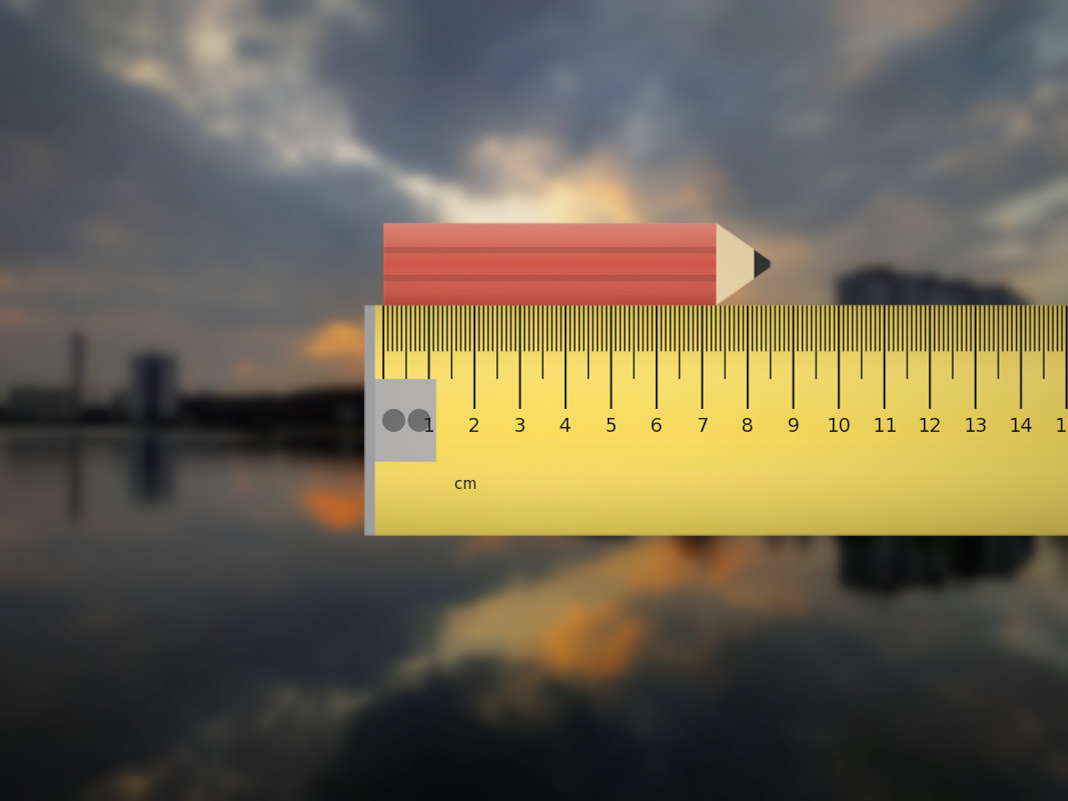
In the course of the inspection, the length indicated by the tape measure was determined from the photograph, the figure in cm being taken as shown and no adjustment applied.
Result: 8.5 cm
